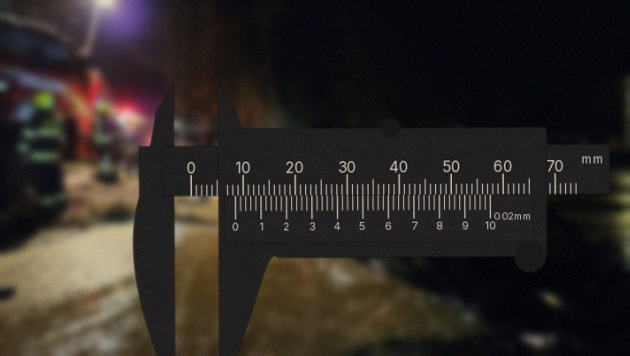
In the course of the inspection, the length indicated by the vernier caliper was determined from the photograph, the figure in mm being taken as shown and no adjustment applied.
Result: 8.5 mm
